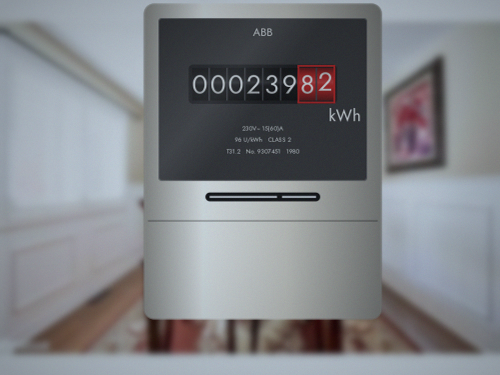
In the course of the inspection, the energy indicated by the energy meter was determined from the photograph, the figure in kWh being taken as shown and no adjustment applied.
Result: 239.82 kWh
